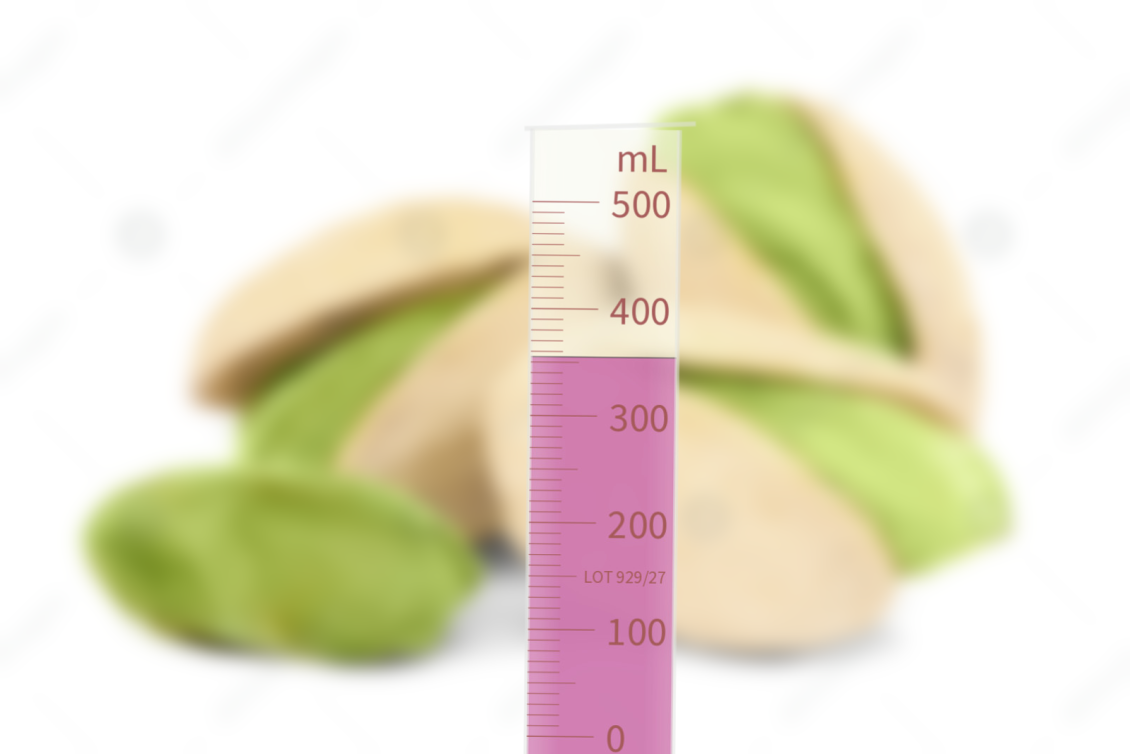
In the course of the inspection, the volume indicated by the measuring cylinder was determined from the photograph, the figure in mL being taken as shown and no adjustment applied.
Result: 355 mL
